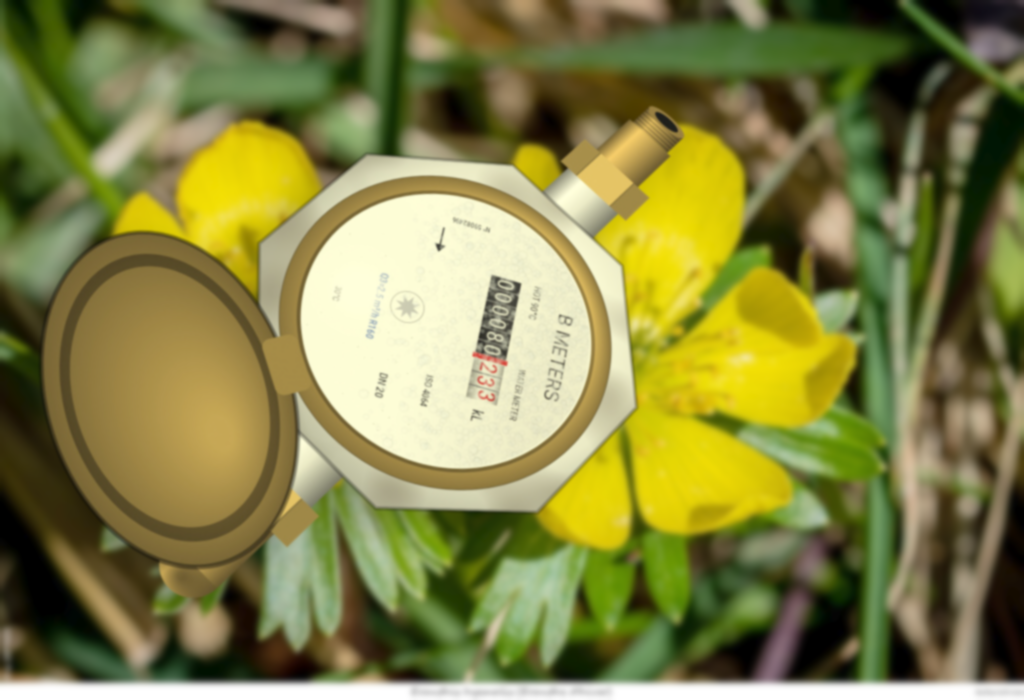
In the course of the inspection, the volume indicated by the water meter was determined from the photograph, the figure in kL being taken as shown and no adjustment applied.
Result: 80.233 kL
